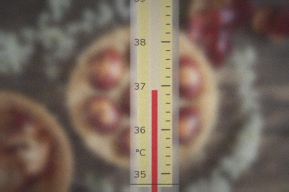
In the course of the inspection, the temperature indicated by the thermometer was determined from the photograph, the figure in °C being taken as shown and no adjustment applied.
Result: 36.9 °C
